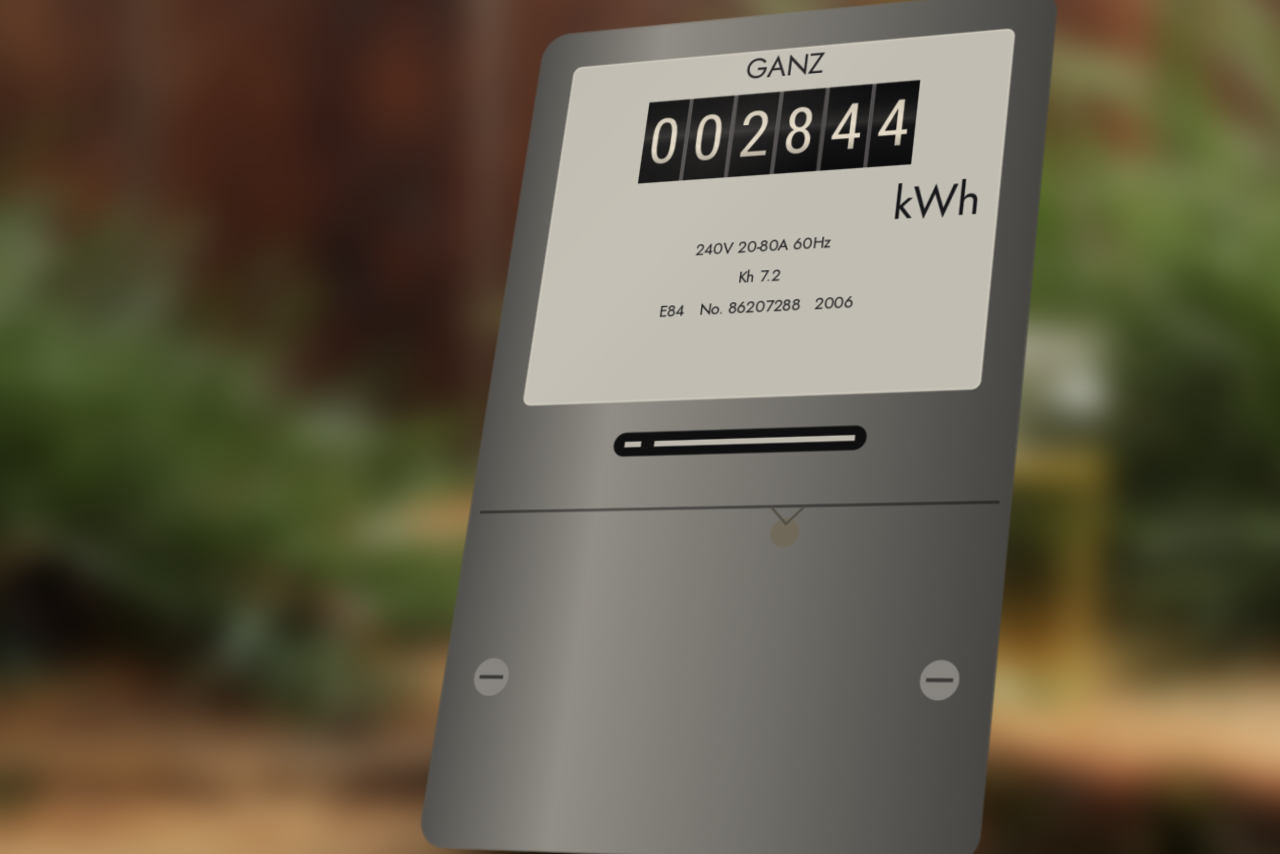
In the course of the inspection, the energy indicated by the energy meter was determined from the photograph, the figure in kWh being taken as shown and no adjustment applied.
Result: 2844 kWh
